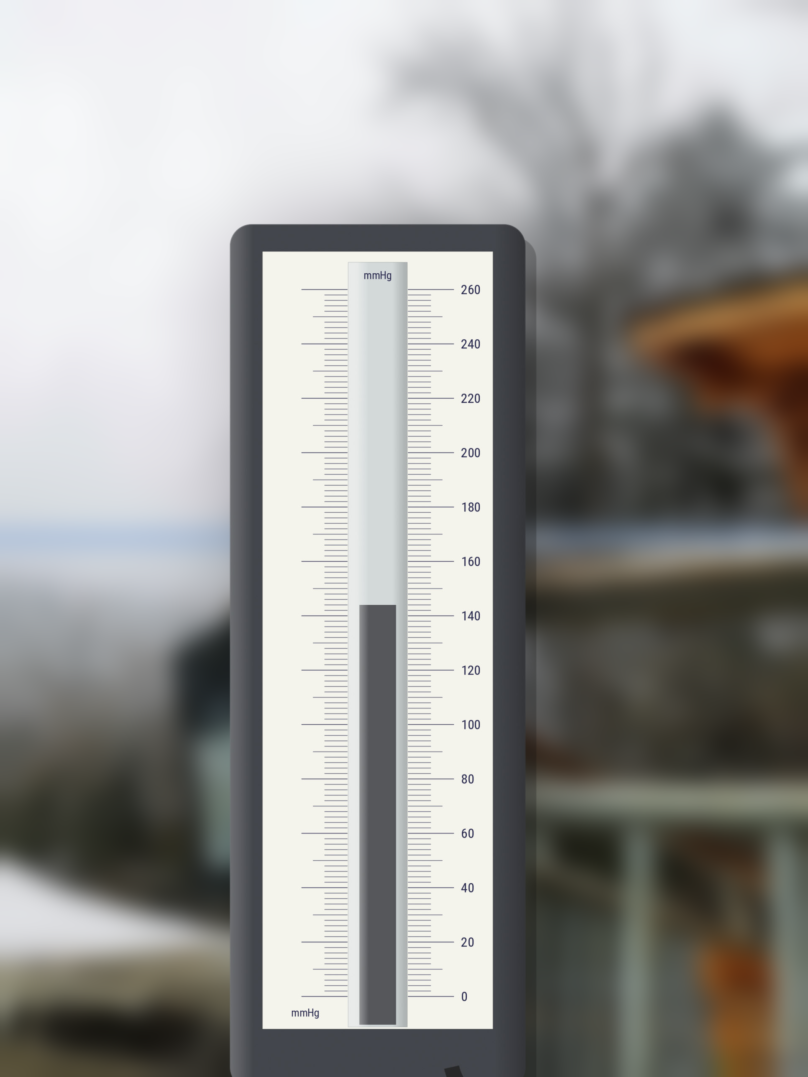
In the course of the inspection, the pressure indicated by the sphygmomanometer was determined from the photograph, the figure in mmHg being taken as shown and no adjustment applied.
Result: 144 mmHg
